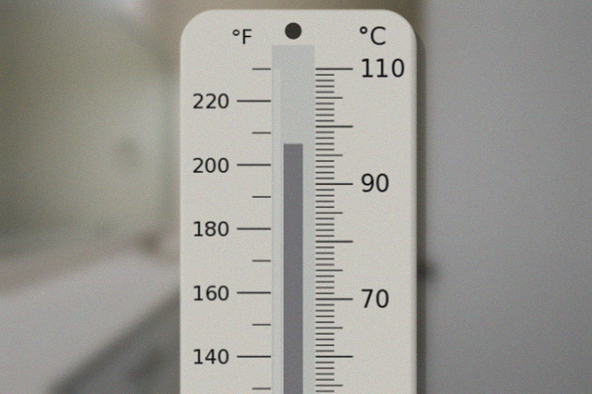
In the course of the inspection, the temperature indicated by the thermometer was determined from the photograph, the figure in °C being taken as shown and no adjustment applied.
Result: 97 °C
